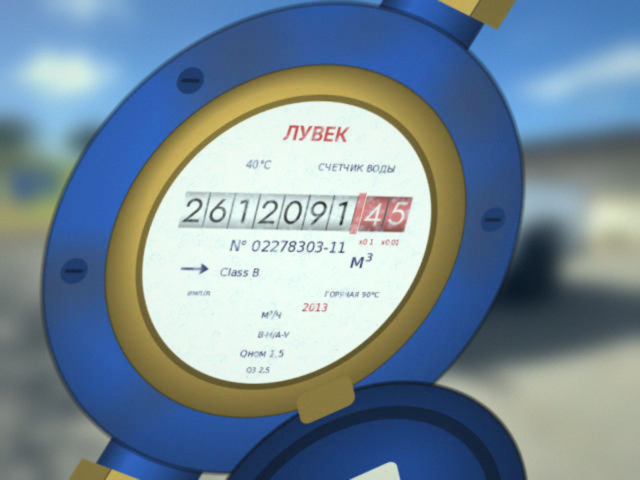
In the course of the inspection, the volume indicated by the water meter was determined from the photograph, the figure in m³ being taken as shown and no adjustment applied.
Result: 2612091.45 m³
